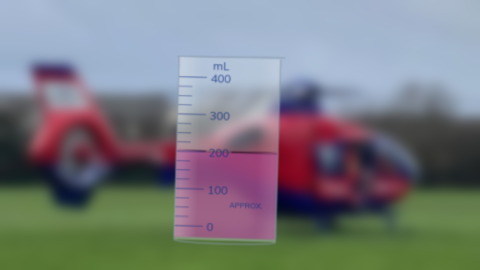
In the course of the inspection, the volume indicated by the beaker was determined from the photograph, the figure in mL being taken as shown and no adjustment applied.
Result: 200 mL
